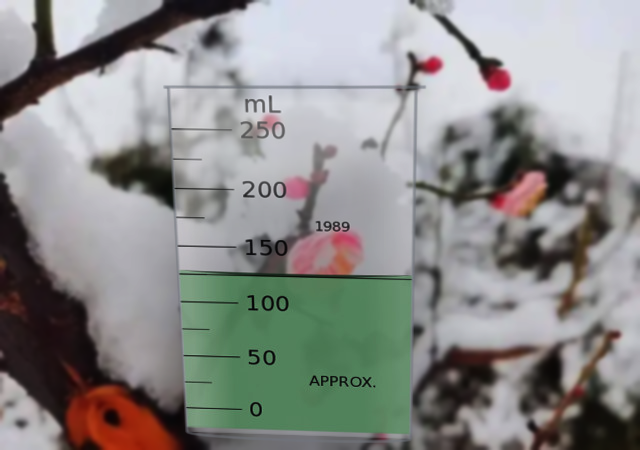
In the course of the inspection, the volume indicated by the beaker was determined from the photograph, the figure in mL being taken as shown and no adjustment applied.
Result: 125 mL
